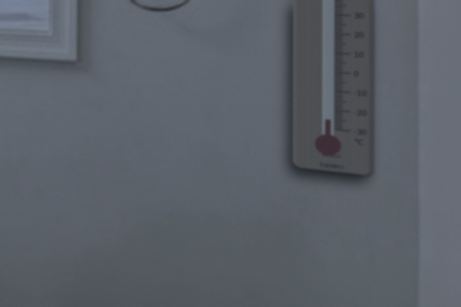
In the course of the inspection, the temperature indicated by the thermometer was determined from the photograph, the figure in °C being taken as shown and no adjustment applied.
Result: -25 °C
